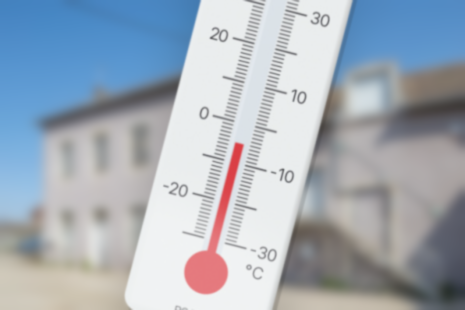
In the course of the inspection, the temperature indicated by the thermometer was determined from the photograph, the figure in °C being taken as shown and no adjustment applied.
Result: -5 °C
